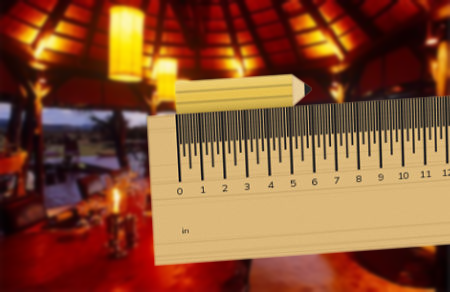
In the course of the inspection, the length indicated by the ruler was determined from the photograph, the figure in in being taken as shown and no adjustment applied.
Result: 6 in
